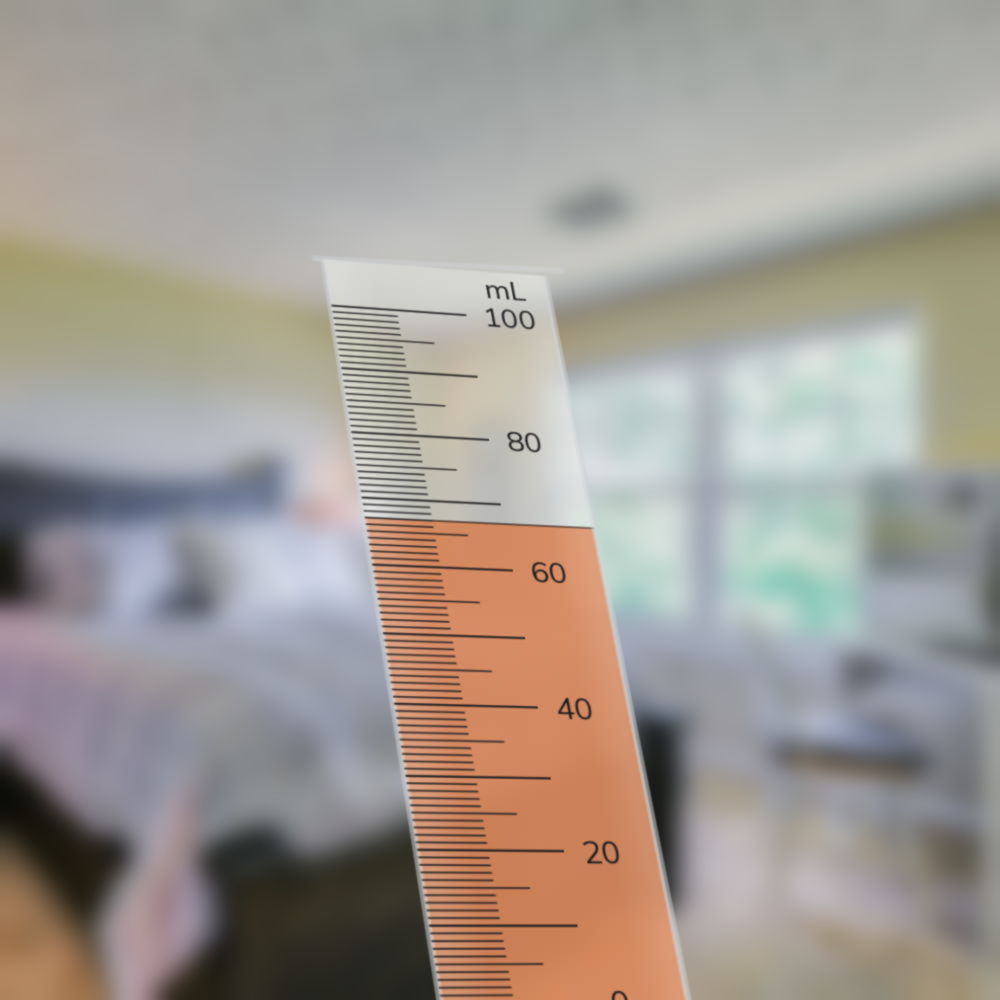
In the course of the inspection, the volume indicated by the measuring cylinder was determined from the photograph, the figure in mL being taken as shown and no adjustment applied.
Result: 67 mL
